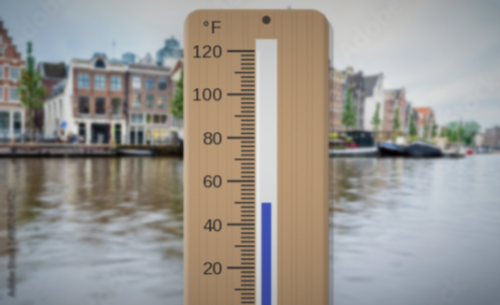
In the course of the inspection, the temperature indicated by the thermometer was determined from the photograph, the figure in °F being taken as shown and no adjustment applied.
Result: 50 °F
